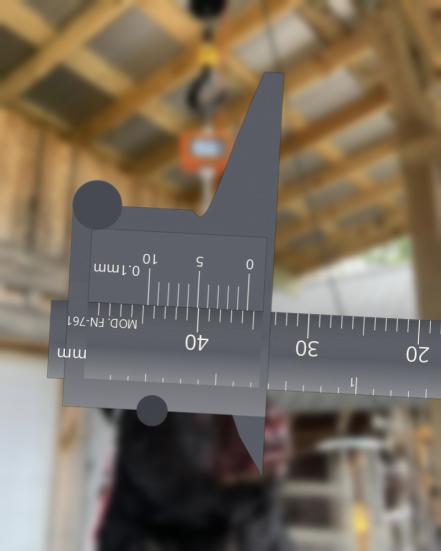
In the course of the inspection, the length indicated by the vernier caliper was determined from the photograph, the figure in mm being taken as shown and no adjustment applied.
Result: 35.6 mm
